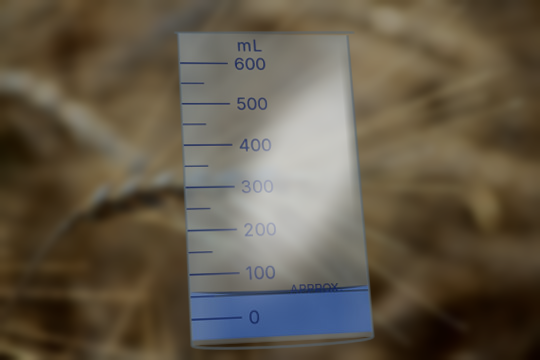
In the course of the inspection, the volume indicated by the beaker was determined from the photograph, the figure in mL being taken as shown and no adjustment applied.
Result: 50 mL
